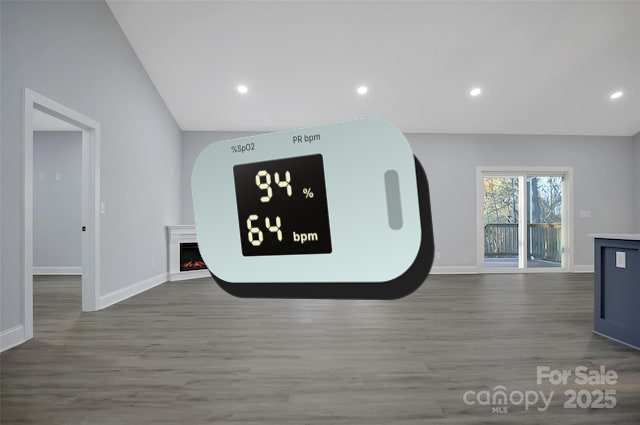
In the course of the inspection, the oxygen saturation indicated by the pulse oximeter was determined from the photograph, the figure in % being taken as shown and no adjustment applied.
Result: 94 %
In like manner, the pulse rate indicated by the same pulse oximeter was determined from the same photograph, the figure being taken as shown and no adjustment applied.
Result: 64 bpm
